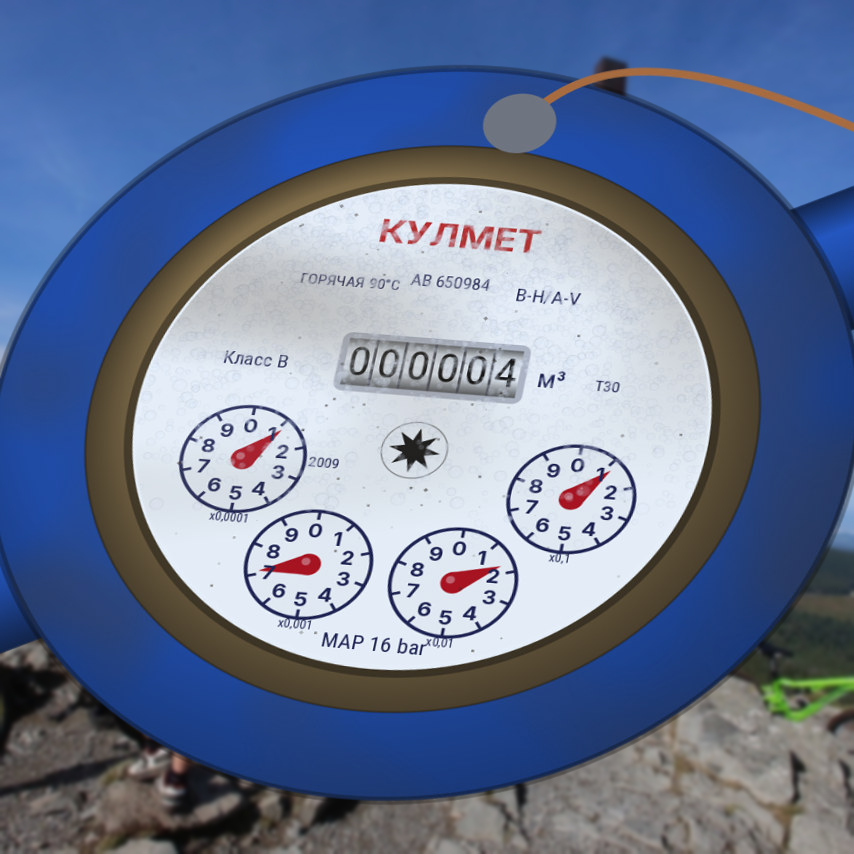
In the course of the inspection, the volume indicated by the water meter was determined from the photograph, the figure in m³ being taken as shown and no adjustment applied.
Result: 4.1171 m³
